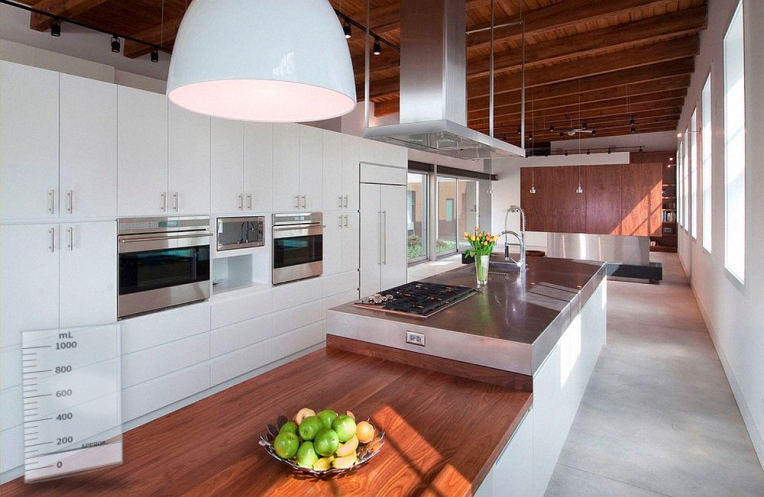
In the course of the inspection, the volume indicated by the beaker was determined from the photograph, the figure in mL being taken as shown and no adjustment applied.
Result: 100 mL
